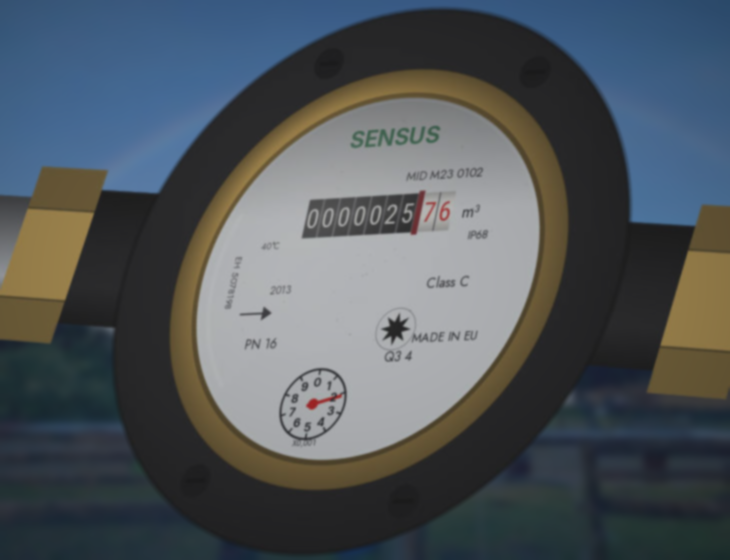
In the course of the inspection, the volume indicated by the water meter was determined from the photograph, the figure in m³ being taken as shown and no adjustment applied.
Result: 25.762 m³
